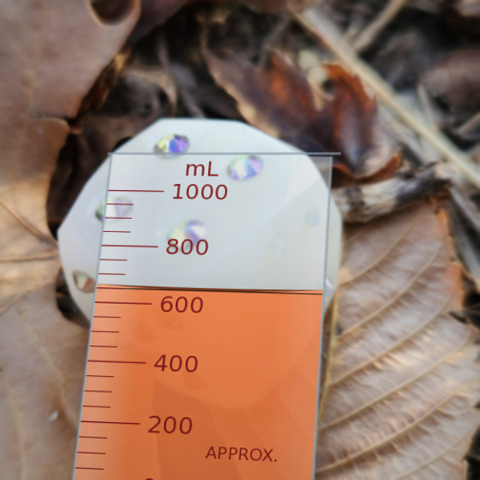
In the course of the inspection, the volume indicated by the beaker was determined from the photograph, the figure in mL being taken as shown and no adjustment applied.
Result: 650 mL
